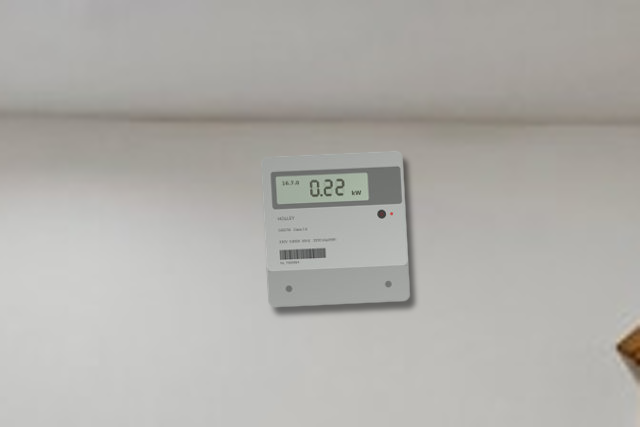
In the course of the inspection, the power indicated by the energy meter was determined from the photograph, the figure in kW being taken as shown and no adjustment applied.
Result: 0.22 kW
